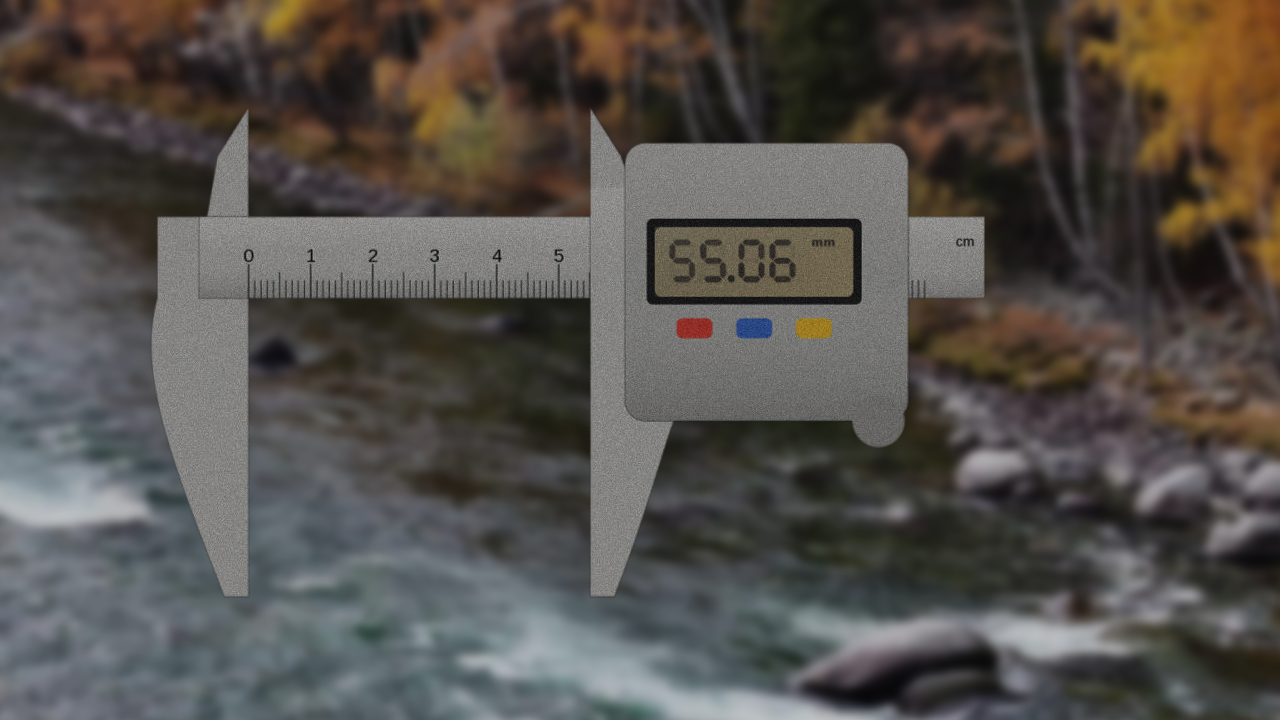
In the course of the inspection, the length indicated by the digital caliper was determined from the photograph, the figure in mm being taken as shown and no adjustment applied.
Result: 55.06 mm
